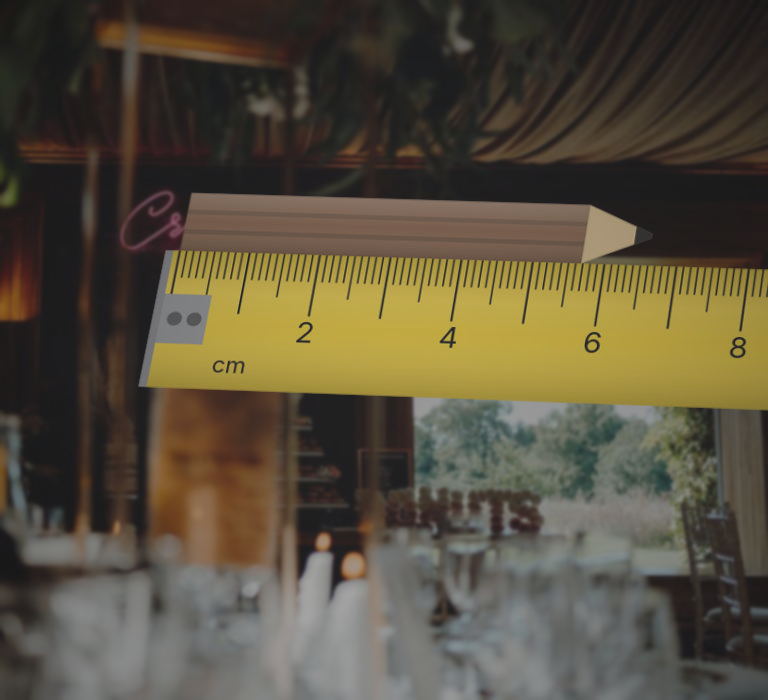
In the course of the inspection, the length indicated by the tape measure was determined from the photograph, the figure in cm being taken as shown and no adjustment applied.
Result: 6.6 cm
